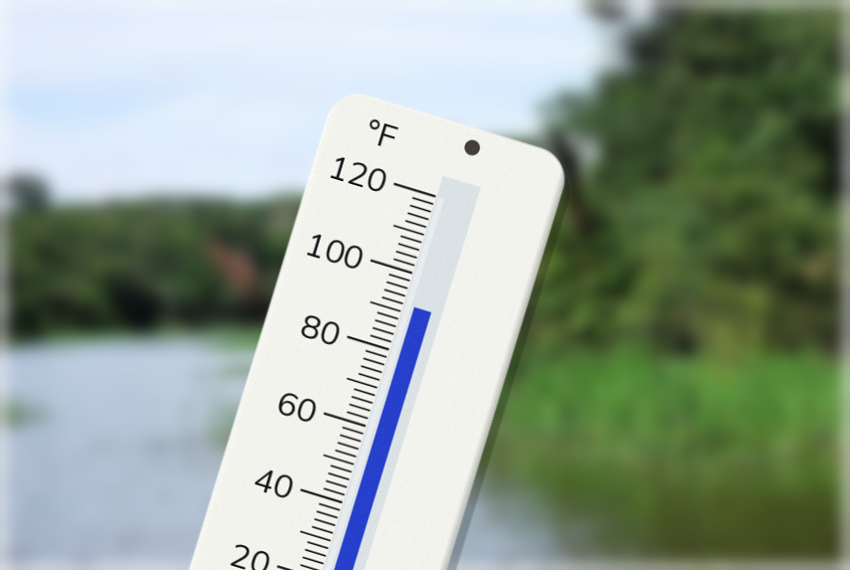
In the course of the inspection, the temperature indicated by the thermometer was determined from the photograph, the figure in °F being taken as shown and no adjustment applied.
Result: 92 °F
